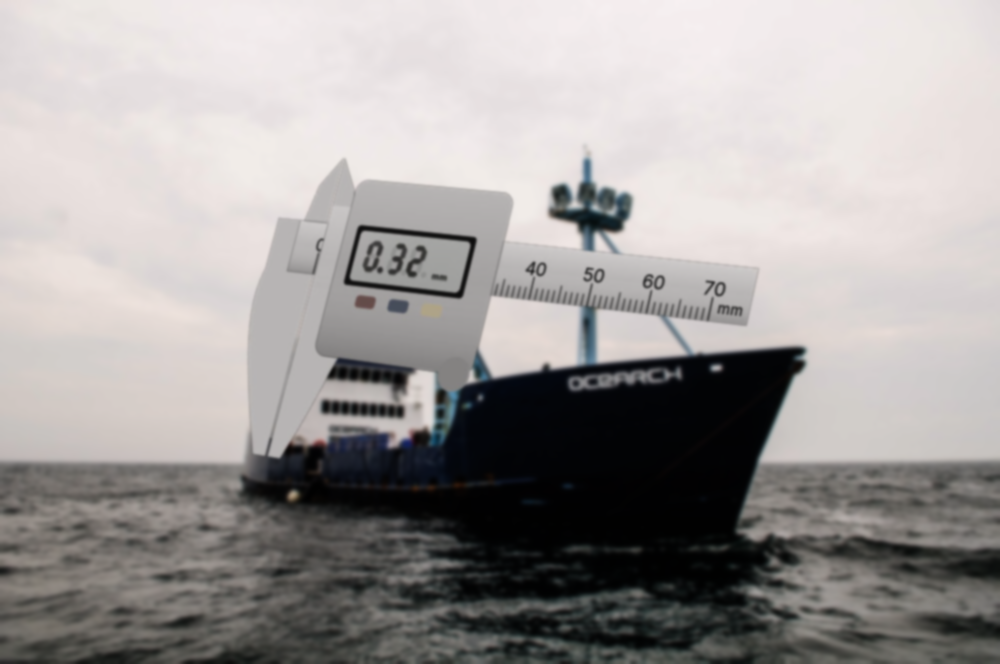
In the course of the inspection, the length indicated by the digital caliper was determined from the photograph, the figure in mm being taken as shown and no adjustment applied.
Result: 0.32 mm
